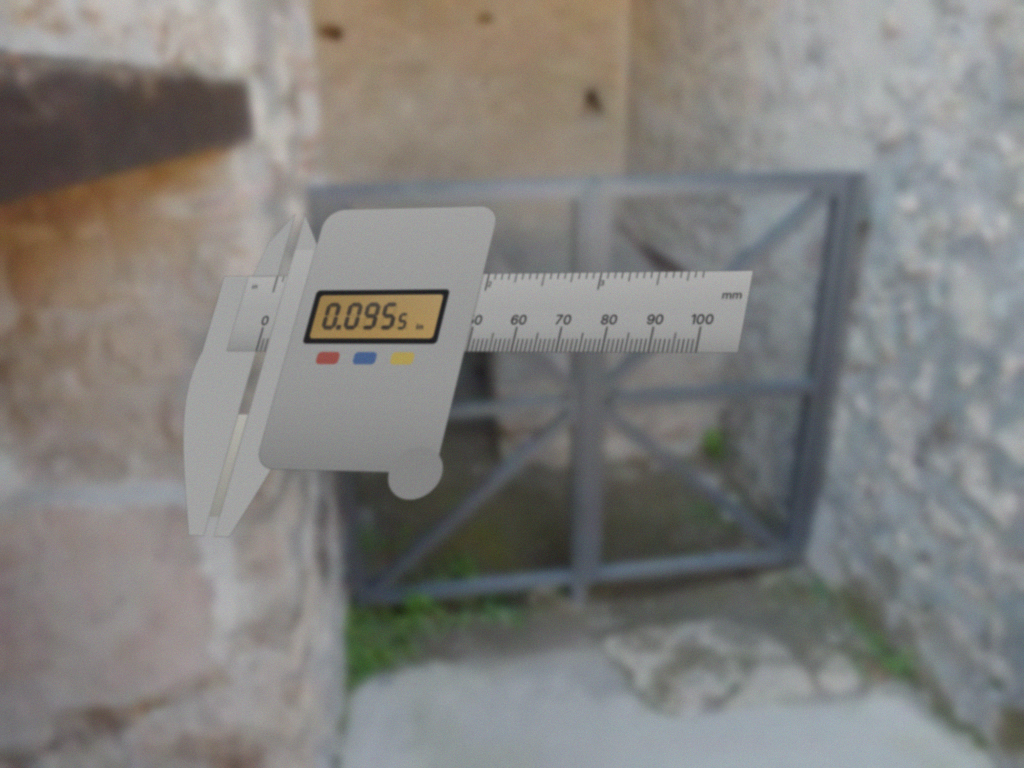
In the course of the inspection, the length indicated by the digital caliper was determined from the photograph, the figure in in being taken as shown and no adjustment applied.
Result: 0.0955 in
